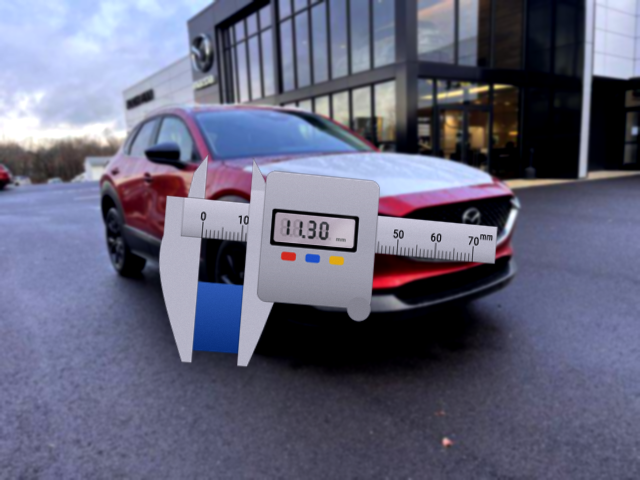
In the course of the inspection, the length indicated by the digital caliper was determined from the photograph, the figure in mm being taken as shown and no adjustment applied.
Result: 11.30 mm
